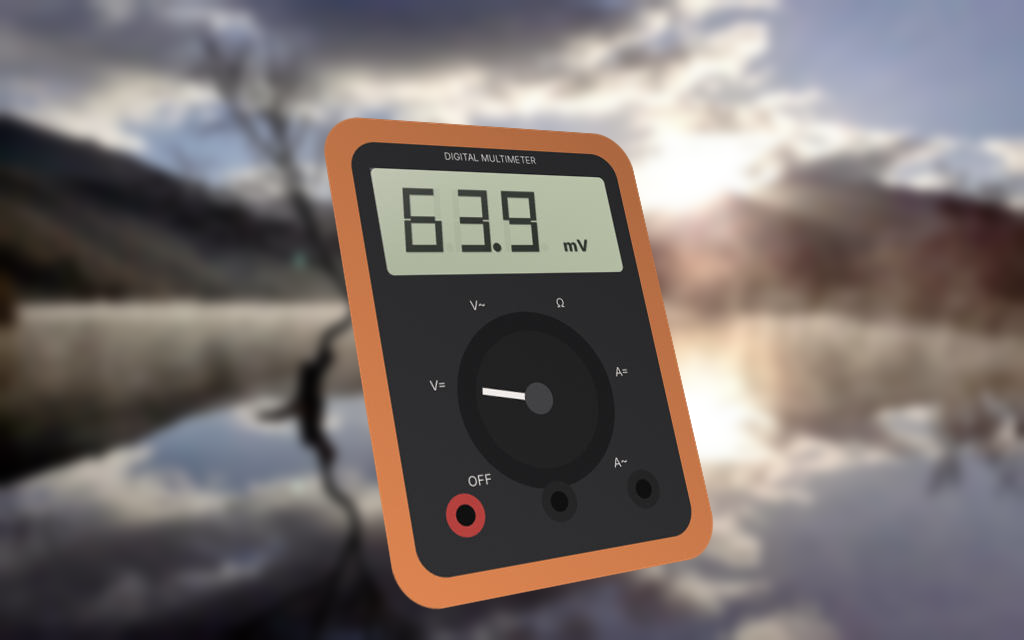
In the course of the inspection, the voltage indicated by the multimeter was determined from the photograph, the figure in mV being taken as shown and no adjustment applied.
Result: 63.9 mV
